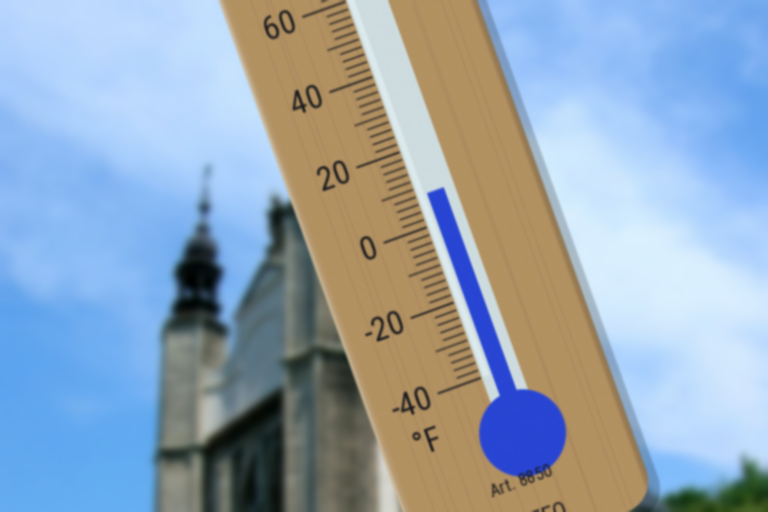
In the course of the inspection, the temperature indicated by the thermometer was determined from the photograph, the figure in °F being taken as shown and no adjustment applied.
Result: 8 °F
